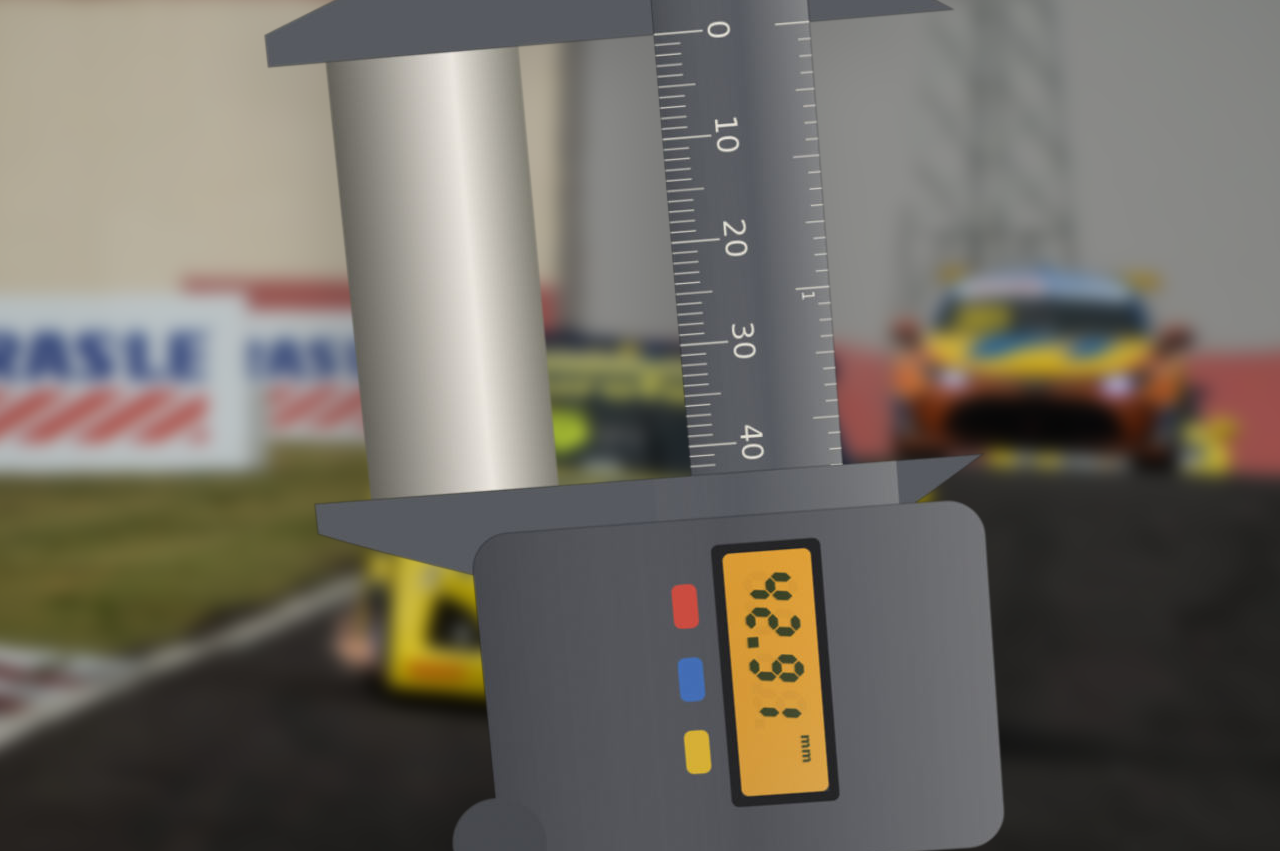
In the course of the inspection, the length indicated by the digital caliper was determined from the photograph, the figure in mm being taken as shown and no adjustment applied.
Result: 42.91 mm
